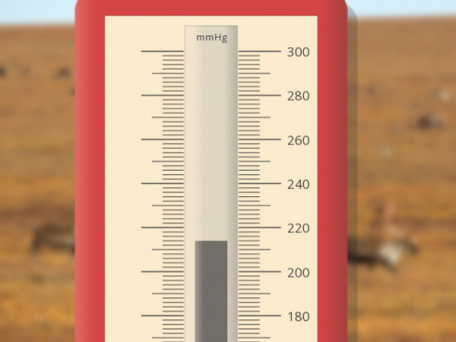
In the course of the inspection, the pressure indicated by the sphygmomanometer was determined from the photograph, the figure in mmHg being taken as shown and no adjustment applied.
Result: 214 mmHg
